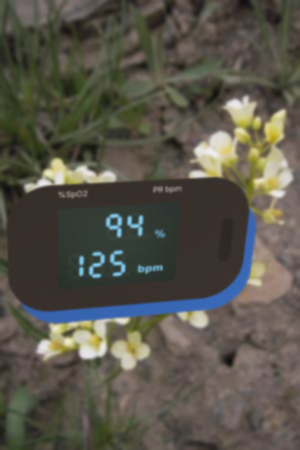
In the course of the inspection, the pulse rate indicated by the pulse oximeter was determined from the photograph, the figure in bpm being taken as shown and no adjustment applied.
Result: 125 bpm
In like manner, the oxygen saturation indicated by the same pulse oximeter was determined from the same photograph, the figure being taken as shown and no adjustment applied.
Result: 94 %
